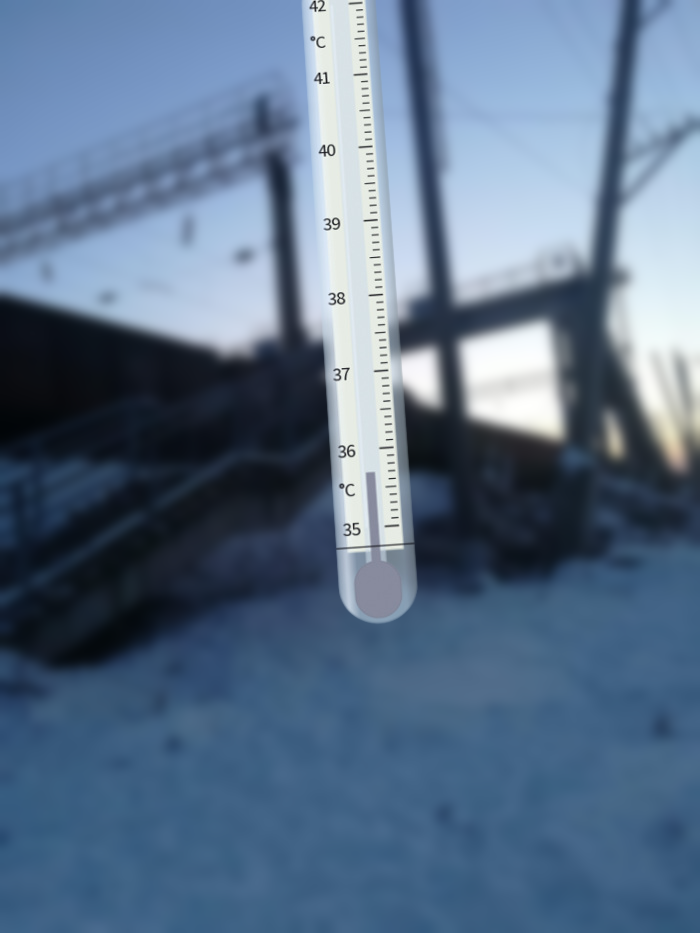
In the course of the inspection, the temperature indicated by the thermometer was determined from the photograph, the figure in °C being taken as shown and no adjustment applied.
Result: 35.7 °C
